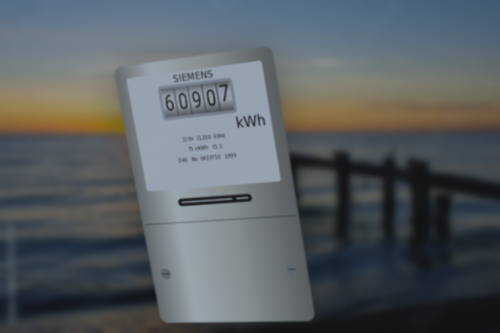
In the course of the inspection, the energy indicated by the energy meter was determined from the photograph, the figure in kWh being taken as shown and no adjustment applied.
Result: 60907 kWh
